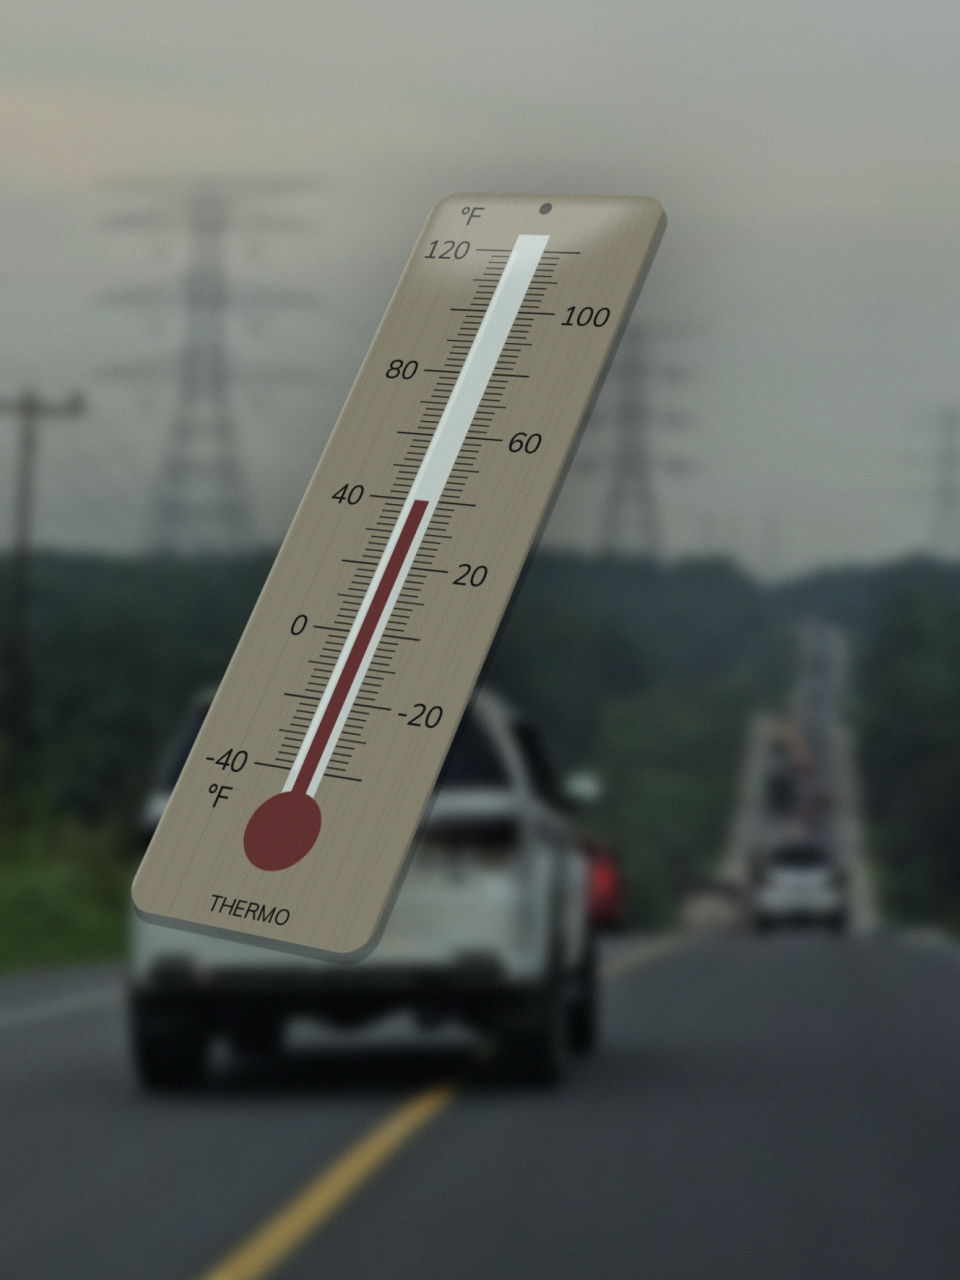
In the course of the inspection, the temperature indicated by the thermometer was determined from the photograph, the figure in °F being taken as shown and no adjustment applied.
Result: 40 °F
